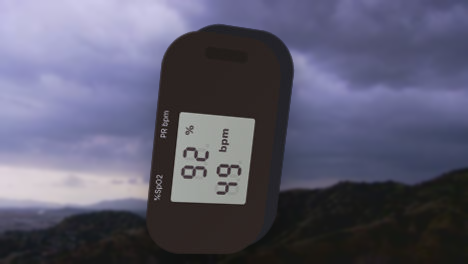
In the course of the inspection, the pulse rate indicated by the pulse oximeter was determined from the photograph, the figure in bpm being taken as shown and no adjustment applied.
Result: 49 bpm
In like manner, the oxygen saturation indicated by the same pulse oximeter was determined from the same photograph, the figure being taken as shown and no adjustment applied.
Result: 92 %
